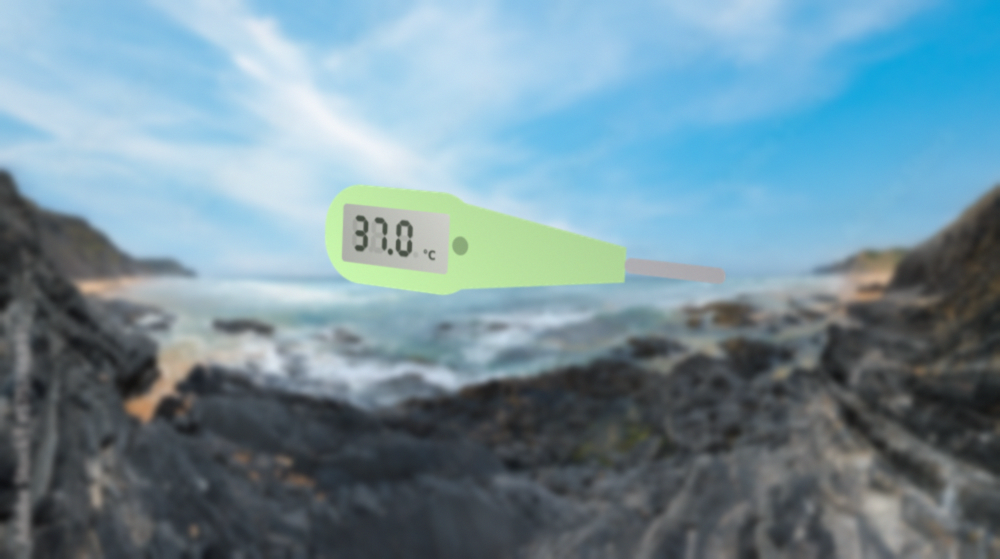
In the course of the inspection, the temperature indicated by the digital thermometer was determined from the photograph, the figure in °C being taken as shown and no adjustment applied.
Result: 37.0 °C
